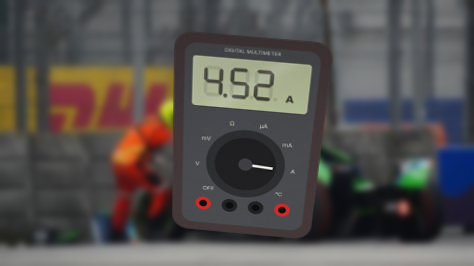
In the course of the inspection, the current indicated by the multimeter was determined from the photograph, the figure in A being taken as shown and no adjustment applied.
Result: 4.52 A
